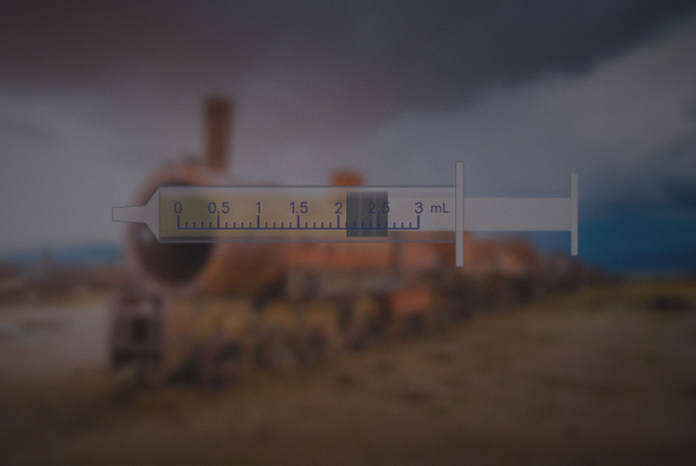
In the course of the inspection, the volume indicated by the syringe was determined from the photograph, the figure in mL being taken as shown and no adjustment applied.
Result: 2.1 mL
